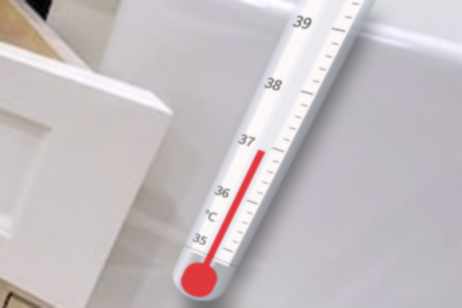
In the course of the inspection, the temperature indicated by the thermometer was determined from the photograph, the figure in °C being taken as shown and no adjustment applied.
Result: 36.9 °C
